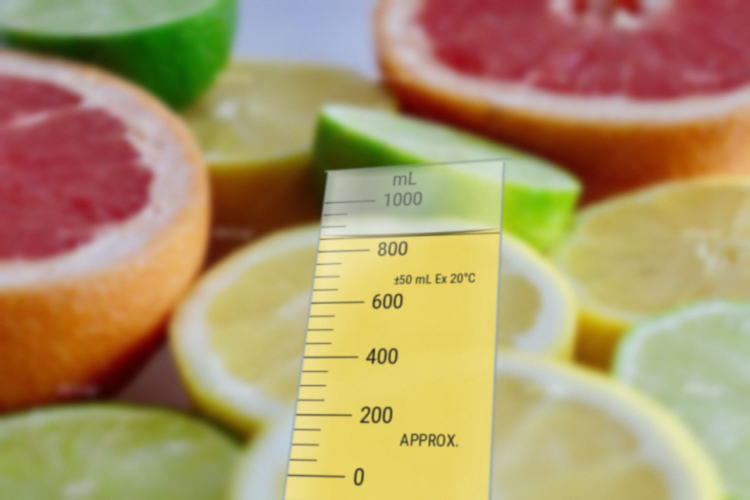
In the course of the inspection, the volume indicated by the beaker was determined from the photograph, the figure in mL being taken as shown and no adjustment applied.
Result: 850 mL
